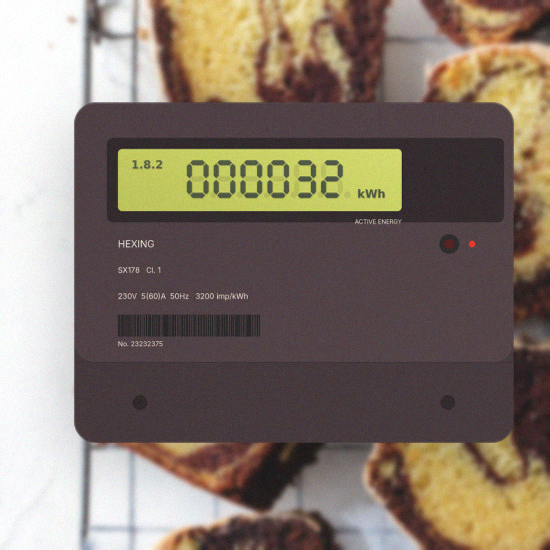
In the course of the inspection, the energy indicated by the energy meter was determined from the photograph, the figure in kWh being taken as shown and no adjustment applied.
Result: 32 kWh
